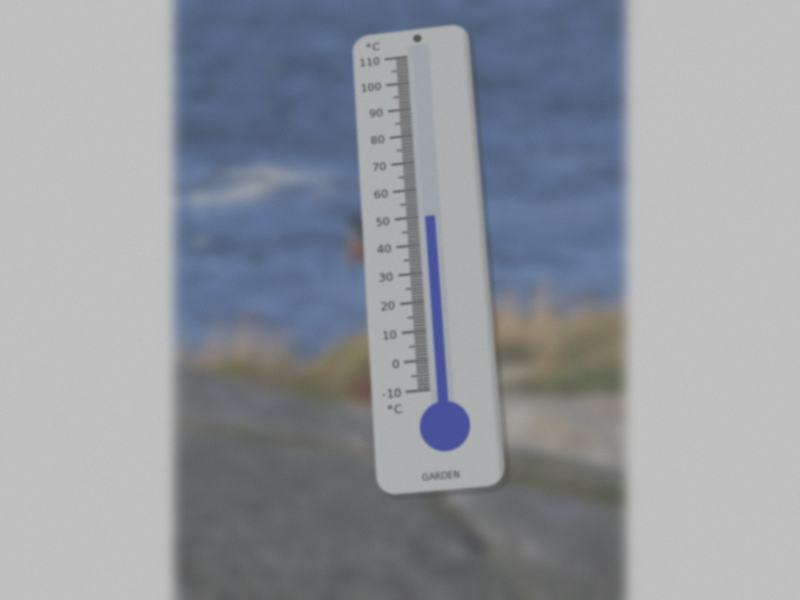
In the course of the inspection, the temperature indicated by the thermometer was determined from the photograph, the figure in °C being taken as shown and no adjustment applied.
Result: 50 °C
